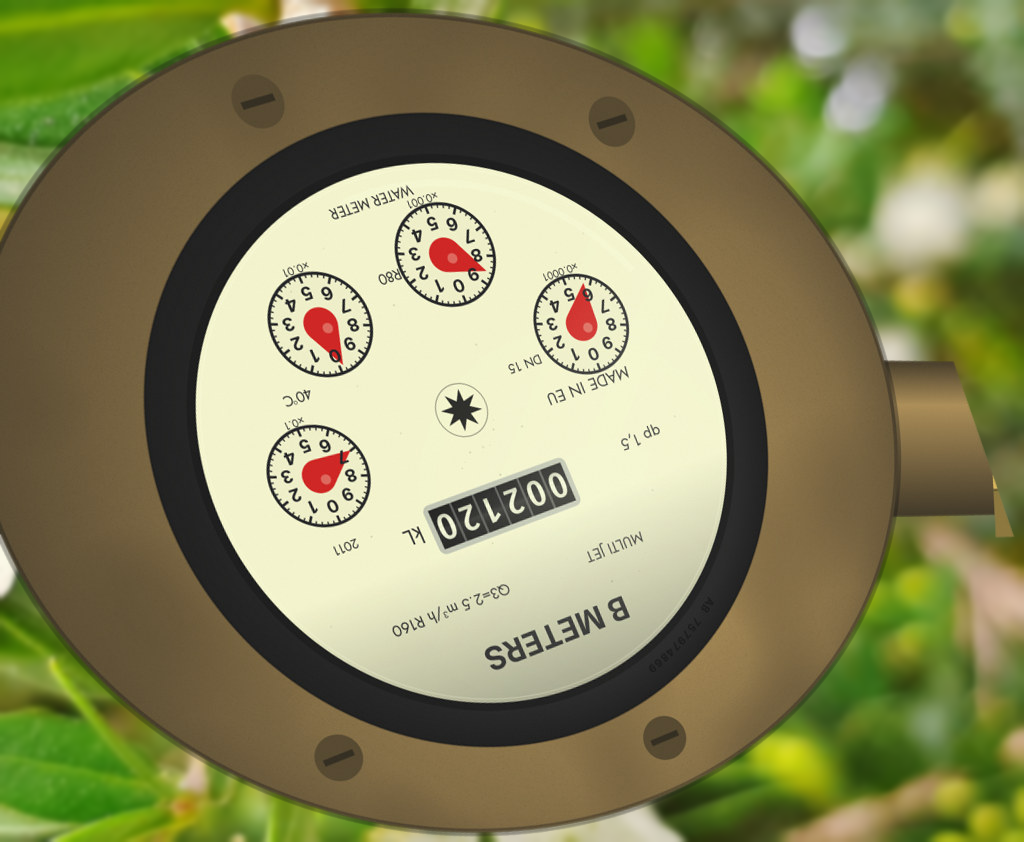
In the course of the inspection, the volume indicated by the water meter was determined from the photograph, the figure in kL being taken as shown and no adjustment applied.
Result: 2120.6985 kL
